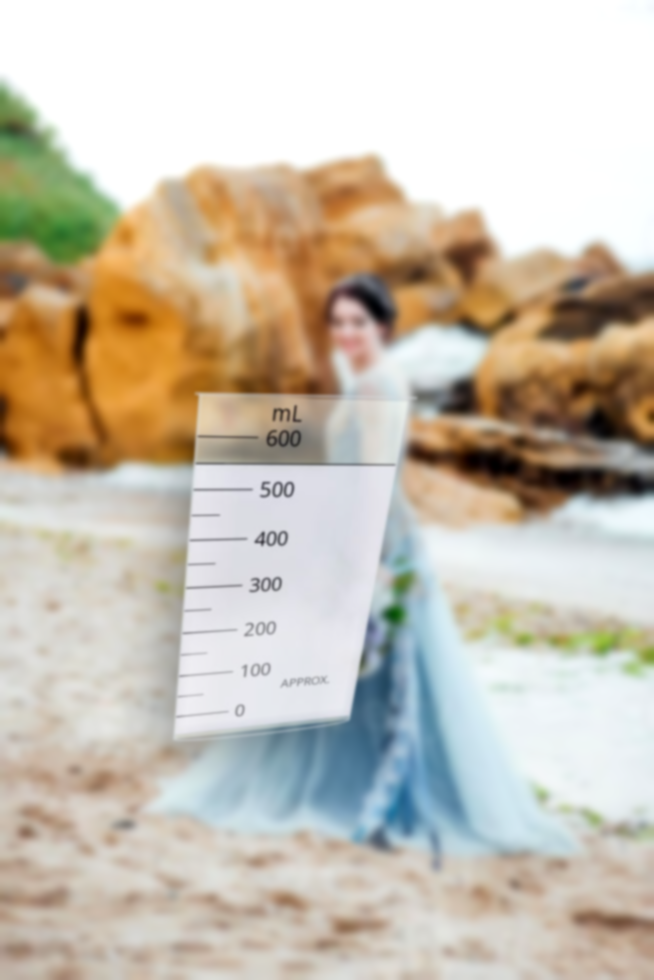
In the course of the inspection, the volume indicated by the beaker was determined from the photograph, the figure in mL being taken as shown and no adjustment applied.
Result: 550 mL
